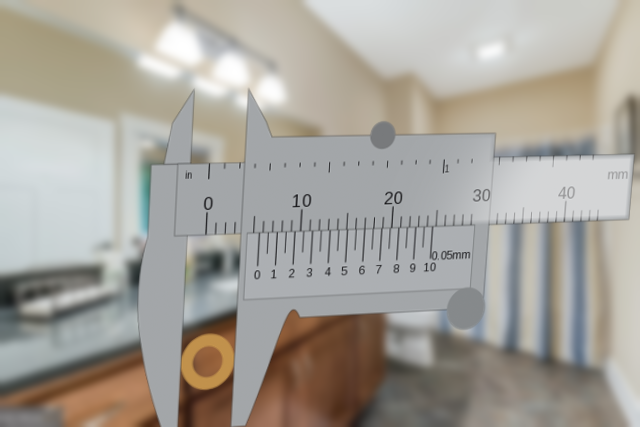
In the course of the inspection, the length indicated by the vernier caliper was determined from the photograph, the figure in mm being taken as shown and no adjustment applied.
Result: 5.6 mm
